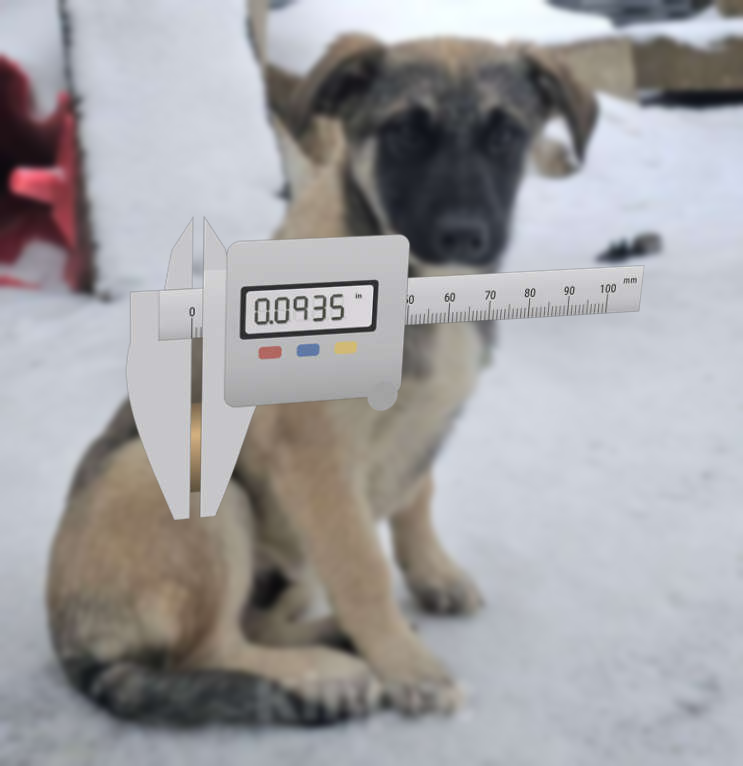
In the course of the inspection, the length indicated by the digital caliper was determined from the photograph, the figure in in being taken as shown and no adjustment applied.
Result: 0.0935 in
